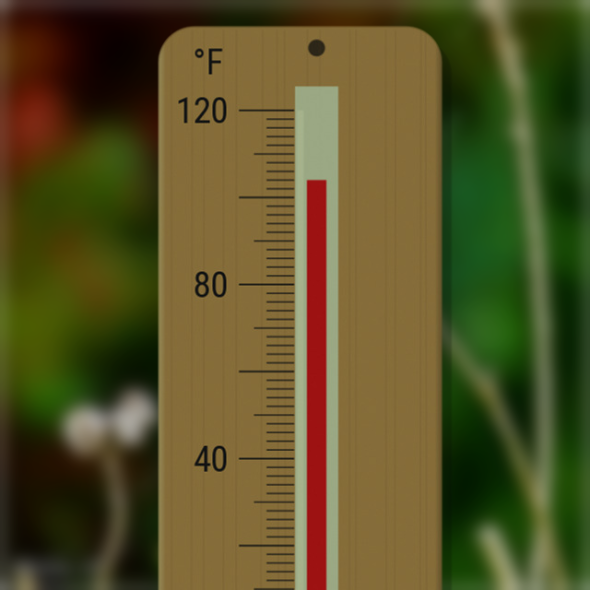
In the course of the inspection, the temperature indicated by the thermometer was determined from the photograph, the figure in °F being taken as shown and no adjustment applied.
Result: 104 °F
